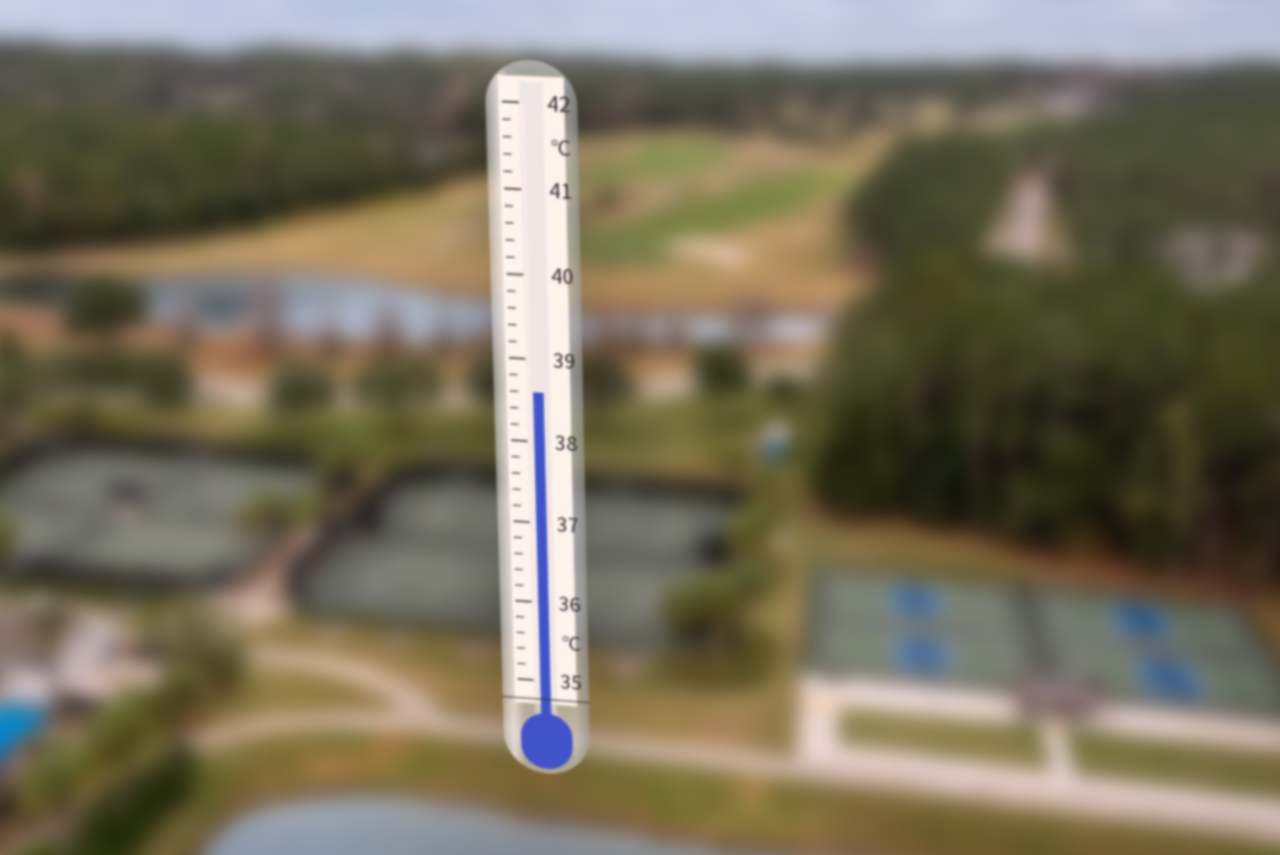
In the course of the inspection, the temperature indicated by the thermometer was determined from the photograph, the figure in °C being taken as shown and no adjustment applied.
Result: 38.6 °C
